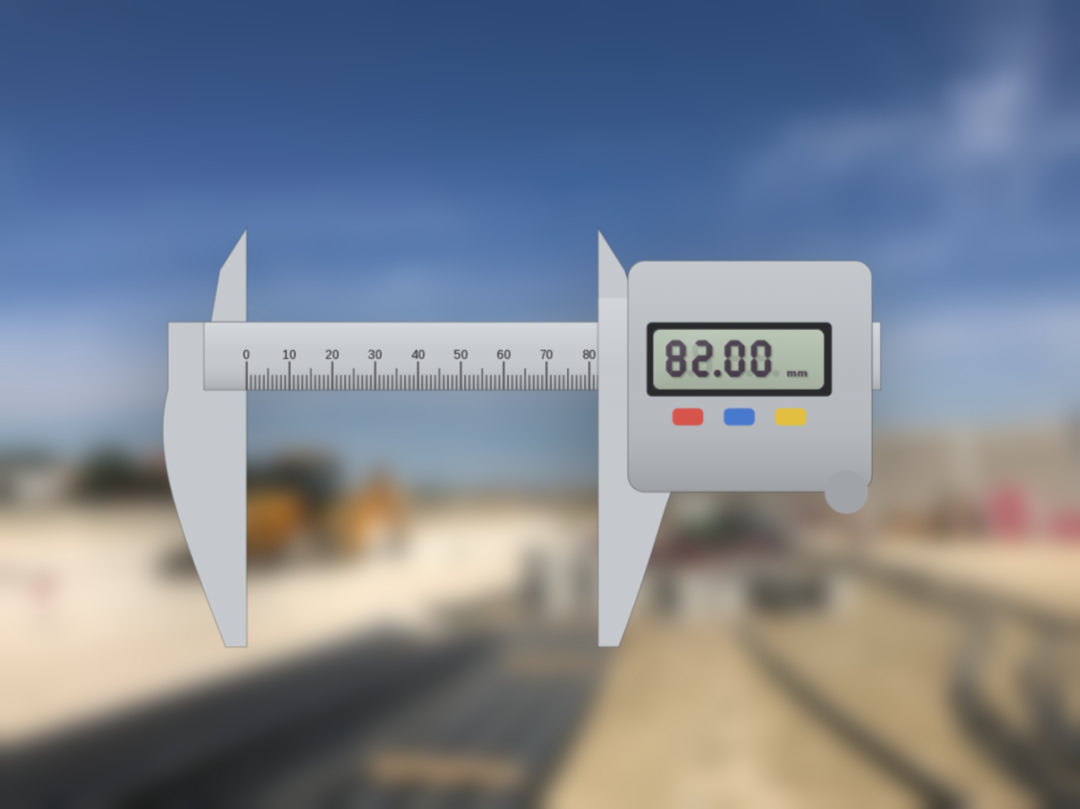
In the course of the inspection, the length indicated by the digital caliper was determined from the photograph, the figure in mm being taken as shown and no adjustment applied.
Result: 82.00 mm
